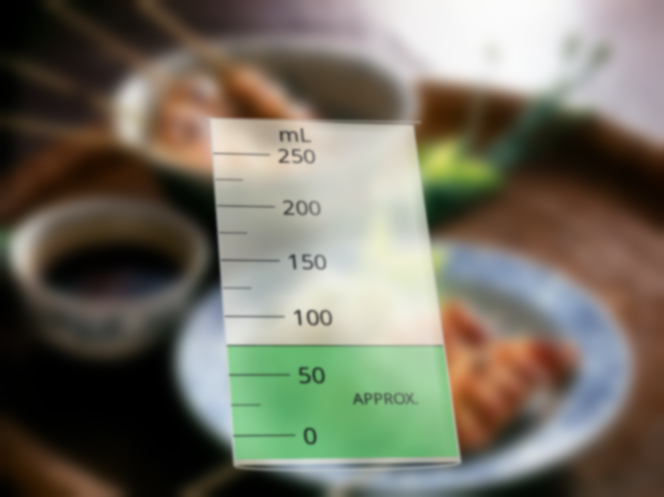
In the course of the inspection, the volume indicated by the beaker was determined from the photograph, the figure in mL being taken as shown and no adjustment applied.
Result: 75 mL
